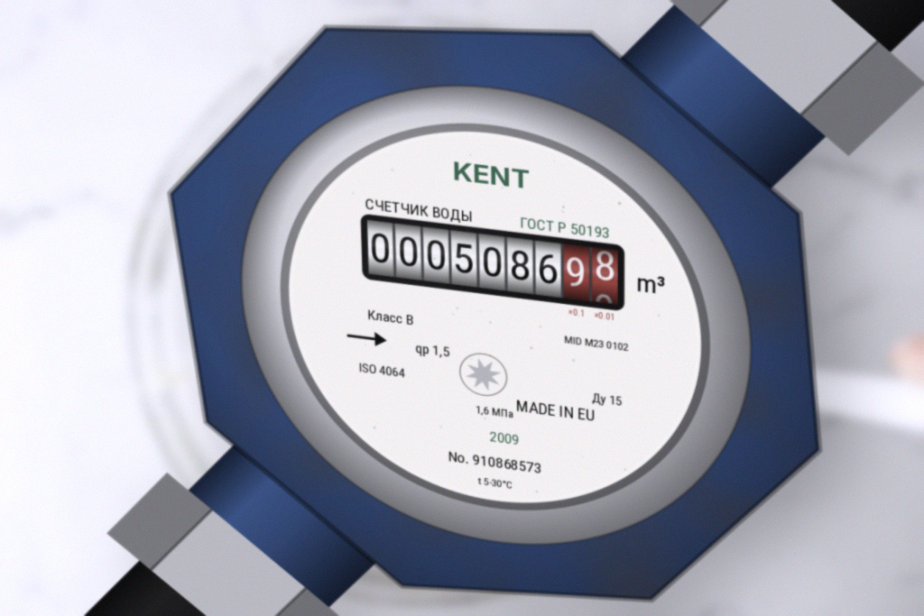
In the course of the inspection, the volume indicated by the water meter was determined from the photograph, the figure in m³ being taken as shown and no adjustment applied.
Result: 5086.98 m³
